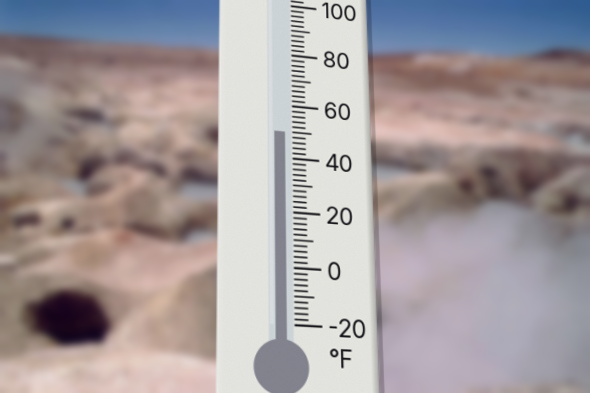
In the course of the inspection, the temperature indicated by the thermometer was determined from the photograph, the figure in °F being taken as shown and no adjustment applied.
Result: 50 °F
